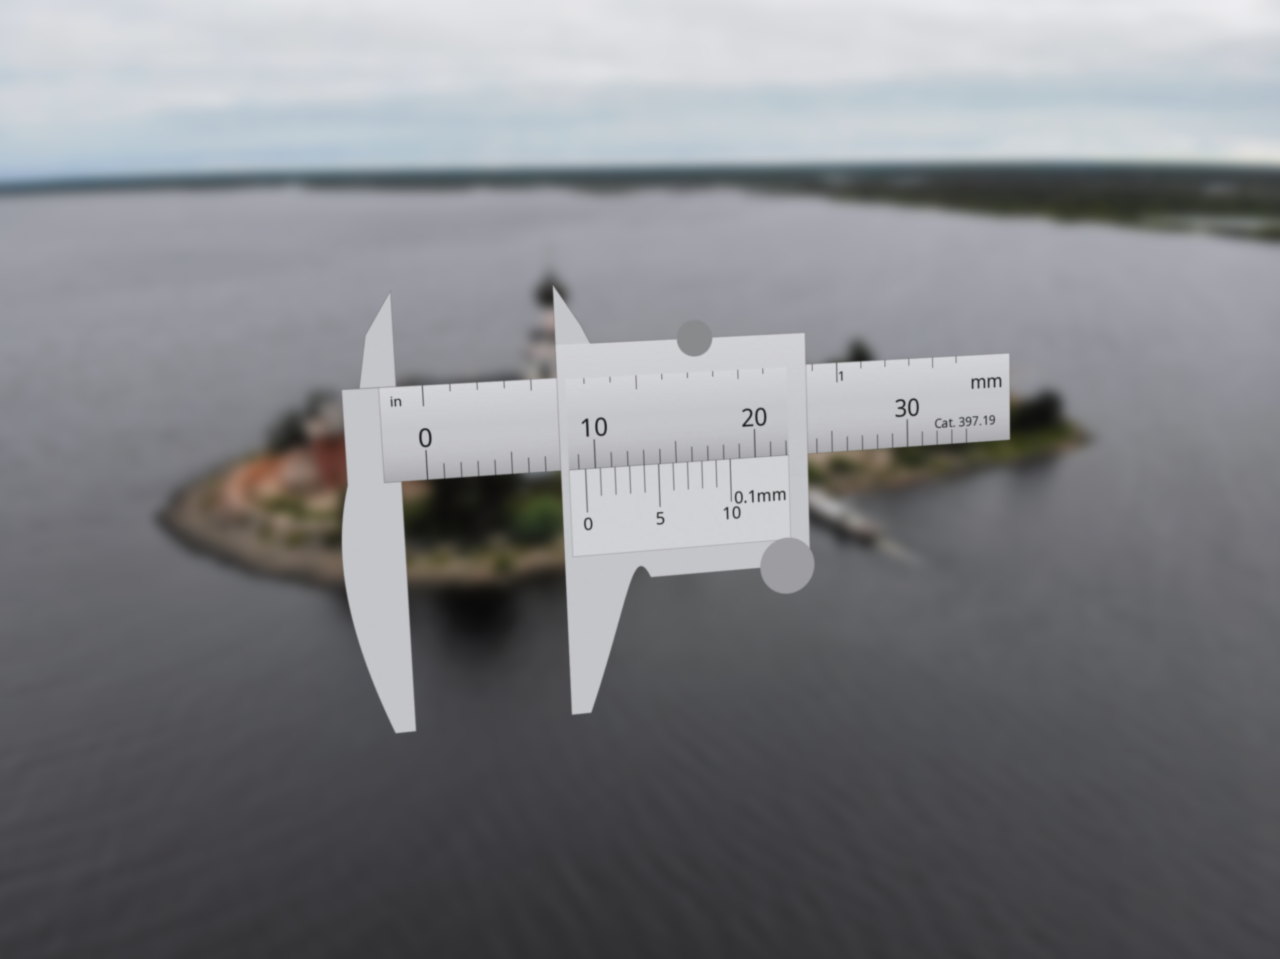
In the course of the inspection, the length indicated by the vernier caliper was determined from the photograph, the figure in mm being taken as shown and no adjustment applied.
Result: 9.4 mm
